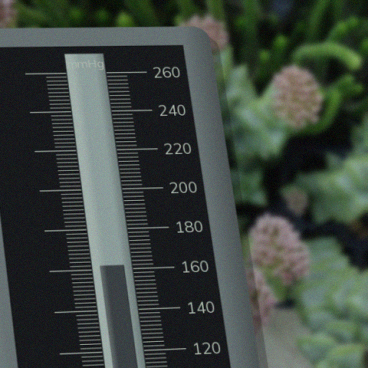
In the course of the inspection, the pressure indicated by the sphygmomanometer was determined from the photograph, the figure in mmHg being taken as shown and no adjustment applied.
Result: 162 mmHg
